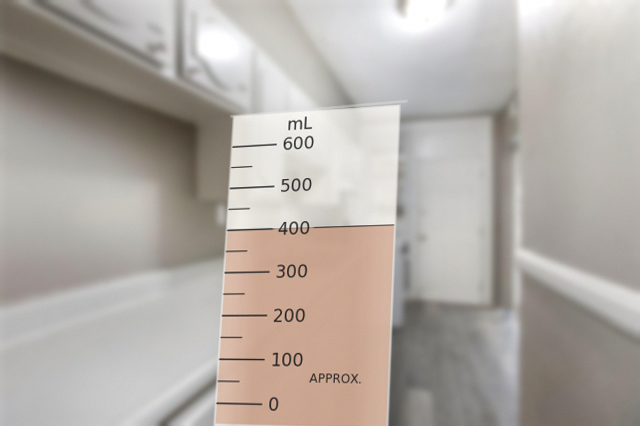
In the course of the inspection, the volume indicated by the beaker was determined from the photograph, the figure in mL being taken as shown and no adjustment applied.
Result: 400 mL
